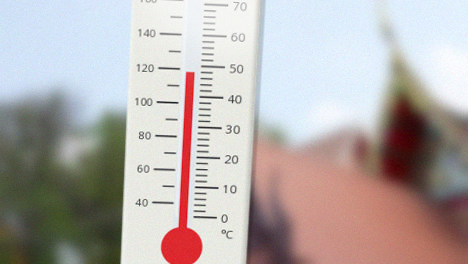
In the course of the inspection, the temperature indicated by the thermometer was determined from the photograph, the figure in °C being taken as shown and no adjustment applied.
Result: 48 °C
